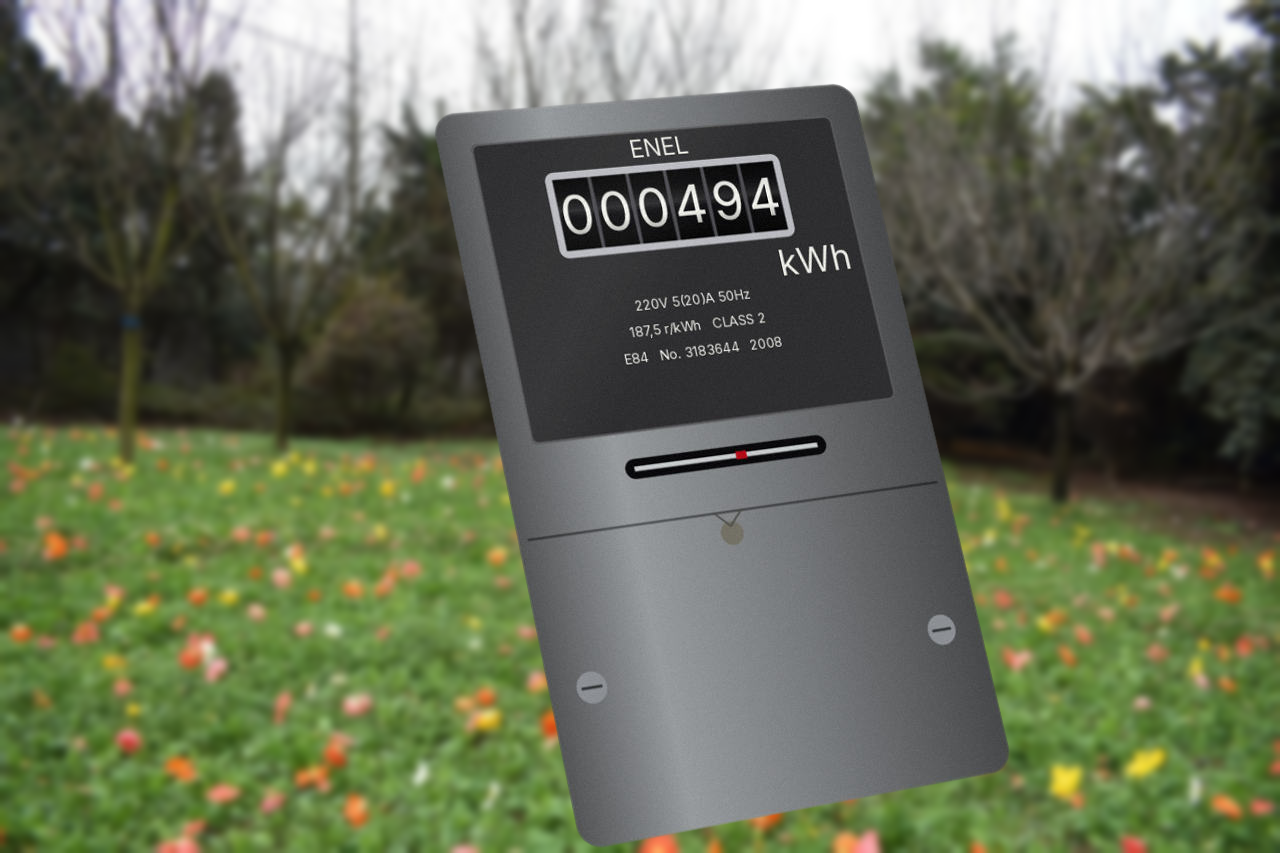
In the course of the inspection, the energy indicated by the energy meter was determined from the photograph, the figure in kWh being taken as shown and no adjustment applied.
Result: 494 kWh
